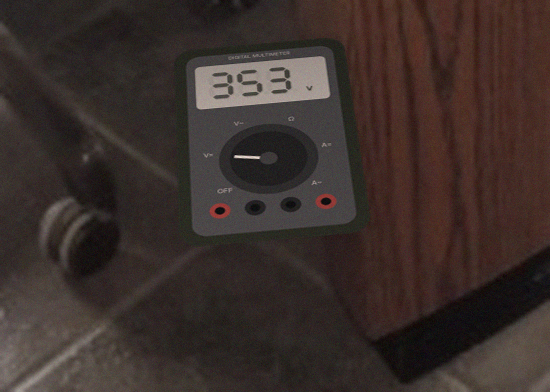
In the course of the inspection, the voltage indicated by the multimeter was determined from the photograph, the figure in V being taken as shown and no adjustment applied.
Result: 353 V
